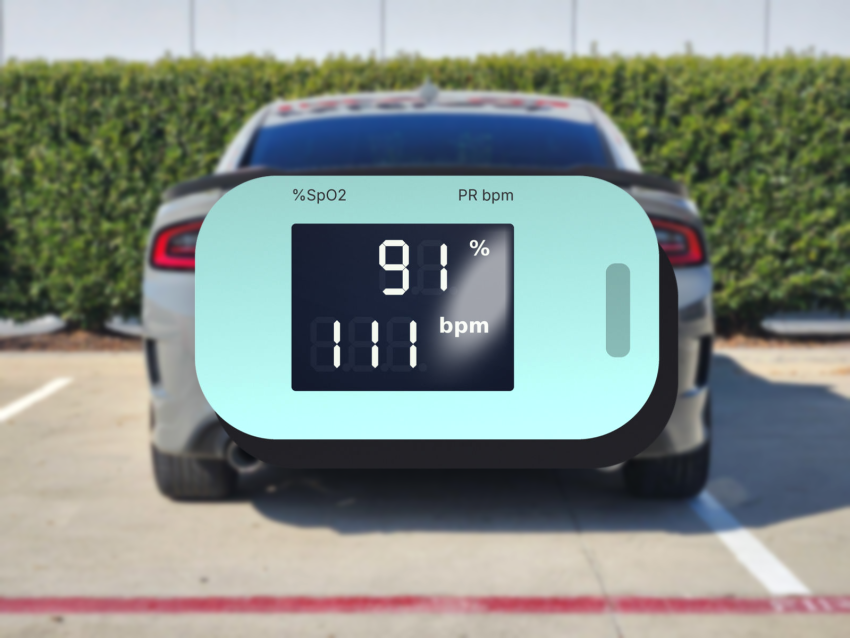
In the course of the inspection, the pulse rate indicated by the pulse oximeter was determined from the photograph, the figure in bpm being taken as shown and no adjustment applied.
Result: 111 bpm
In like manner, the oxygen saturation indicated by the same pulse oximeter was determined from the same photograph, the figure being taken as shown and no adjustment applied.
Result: 91 %
